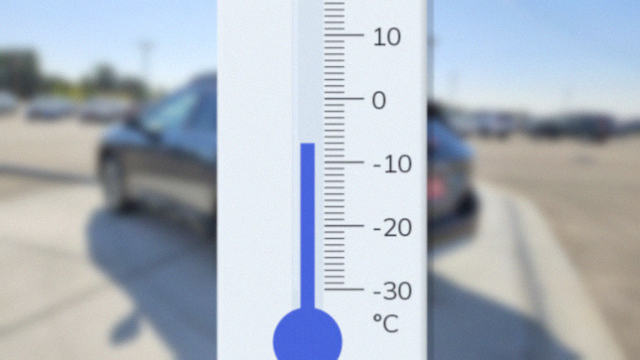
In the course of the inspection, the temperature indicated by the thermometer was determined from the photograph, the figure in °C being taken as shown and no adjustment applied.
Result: -7 °C
